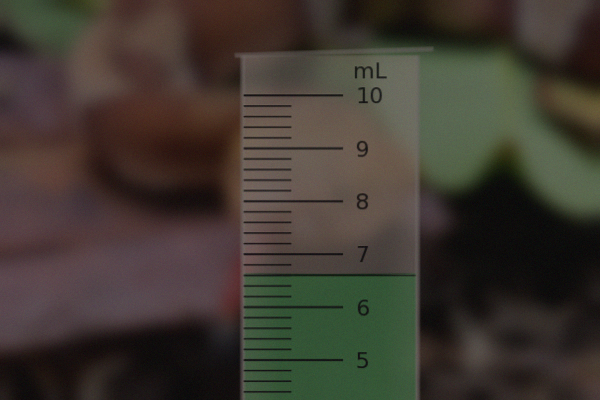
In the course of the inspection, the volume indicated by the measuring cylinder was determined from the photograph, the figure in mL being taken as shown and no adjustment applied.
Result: 6.6 mL
